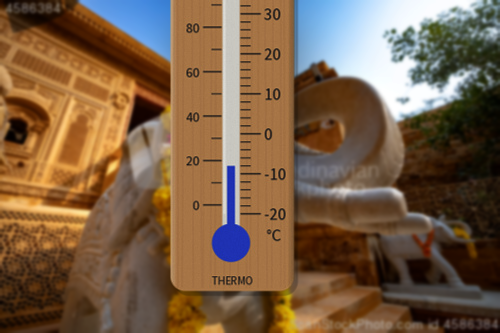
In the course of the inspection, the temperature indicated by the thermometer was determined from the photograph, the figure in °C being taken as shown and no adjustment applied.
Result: -8 °C
